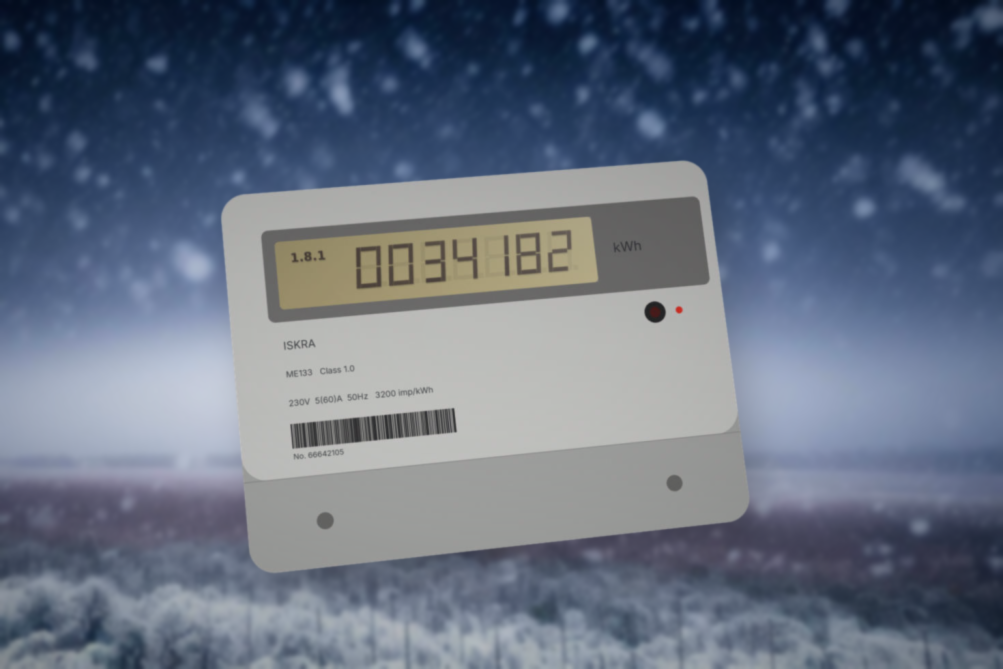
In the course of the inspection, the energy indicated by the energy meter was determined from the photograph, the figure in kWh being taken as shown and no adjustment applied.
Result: 34182 kWh
